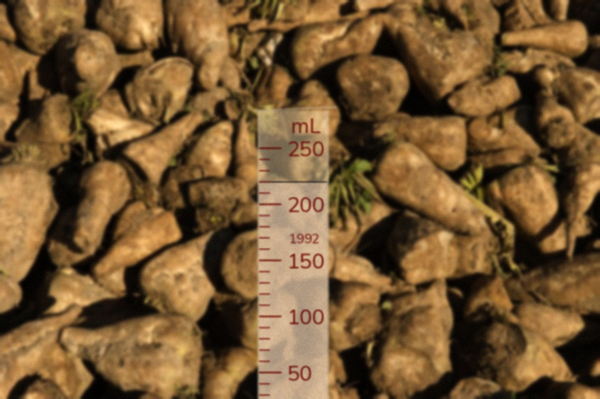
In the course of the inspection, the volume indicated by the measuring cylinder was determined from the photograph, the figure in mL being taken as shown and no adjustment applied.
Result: 220 mL
